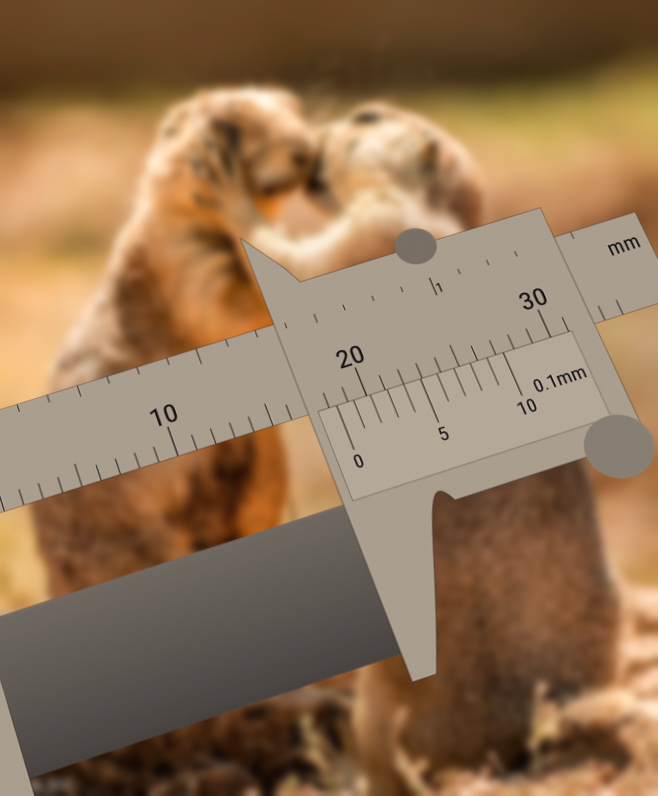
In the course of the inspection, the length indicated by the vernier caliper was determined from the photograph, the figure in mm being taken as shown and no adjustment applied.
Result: 18.4 mm
